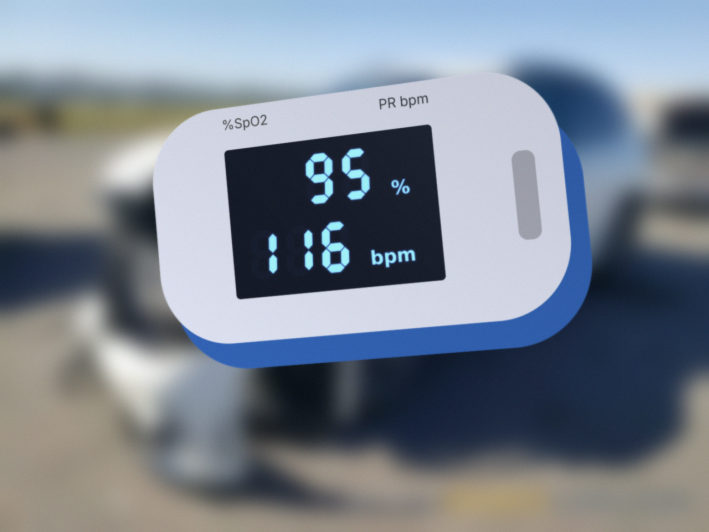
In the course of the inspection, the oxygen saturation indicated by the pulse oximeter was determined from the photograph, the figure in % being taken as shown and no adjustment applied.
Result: 95 %
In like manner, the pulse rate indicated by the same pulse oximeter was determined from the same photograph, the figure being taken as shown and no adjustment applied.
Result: 116 bpm
